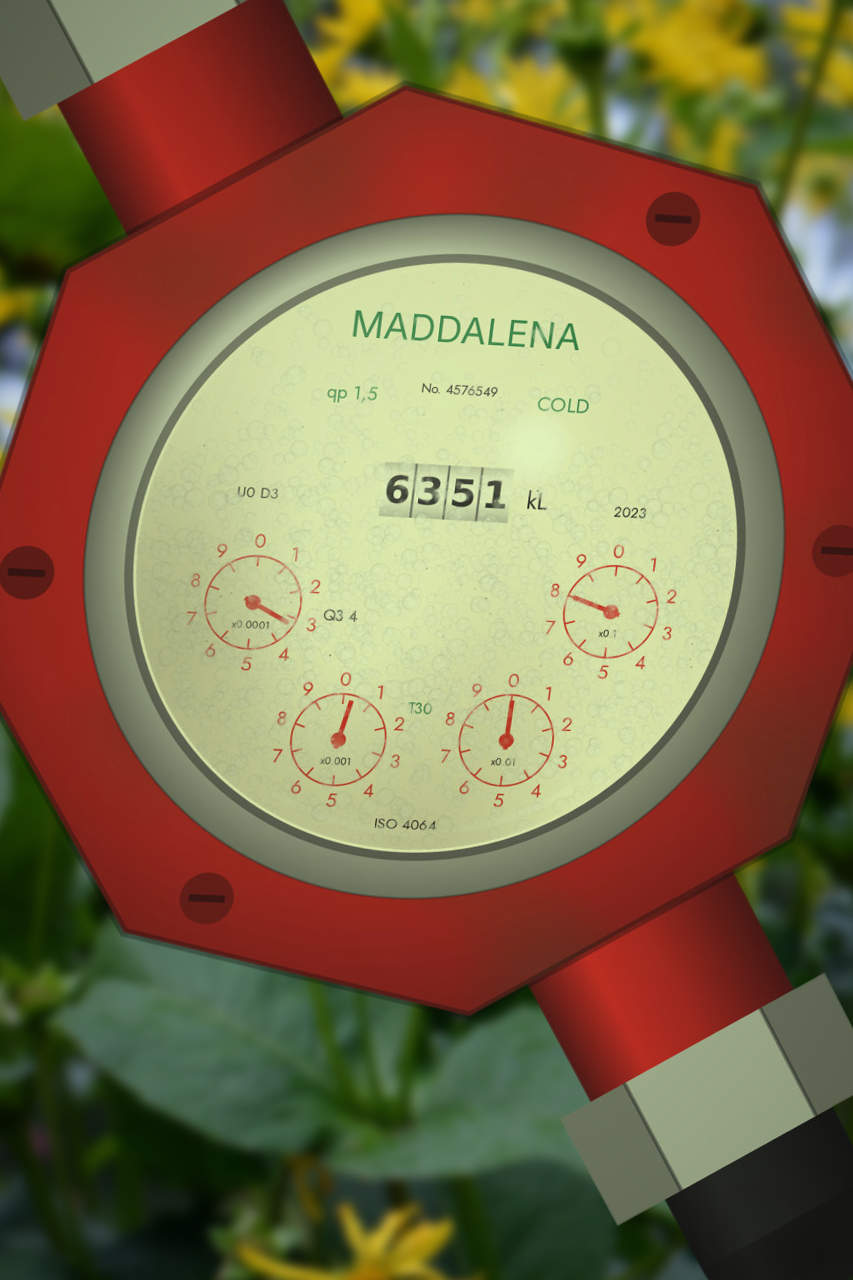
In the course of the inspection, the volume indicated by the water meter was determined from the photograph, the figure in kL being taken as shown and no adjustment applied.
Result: 6351.8003 kL
